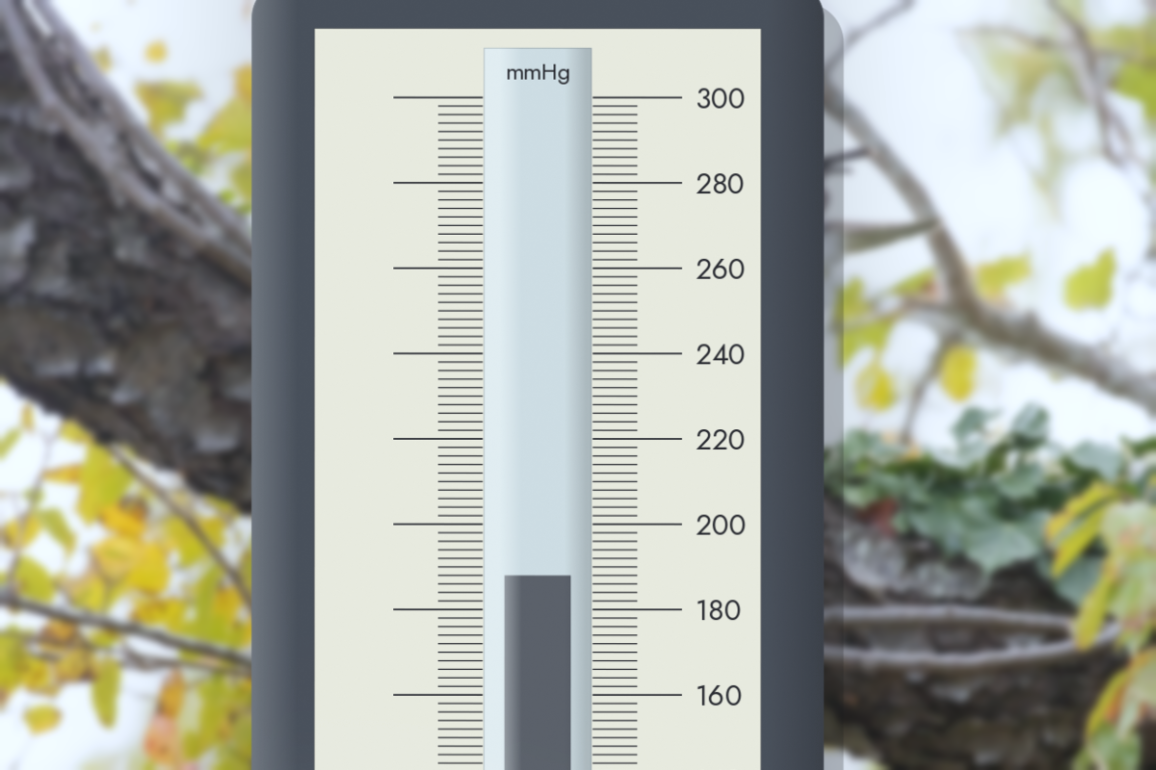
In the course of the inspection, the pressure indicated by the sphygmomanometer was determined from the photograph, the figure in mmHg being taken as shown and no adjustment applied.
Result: 188 mmHg
